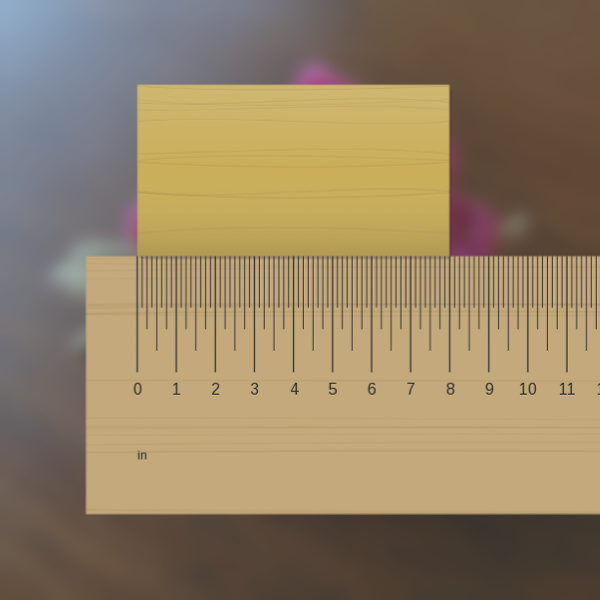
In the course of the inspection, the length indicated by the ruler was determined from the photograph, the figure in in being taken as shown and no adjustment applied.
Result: 8 in
